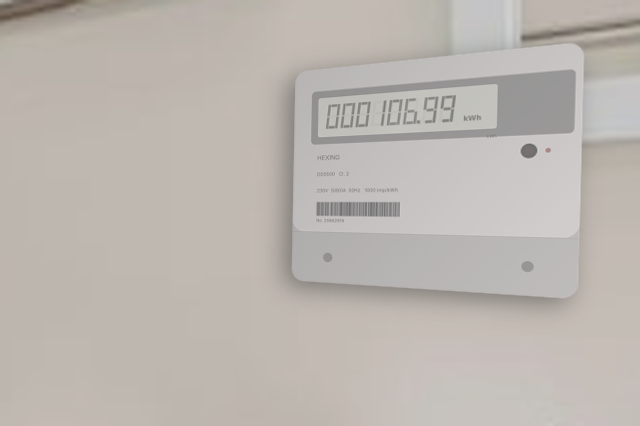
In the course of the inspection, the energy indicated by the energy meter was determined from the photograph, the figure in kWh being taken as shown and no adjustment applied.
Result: 106.99 kWh
